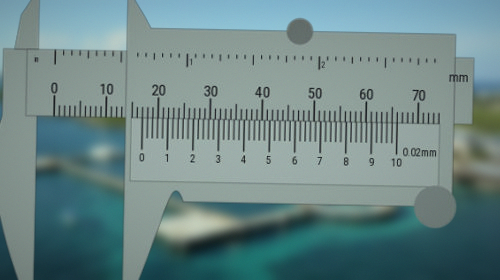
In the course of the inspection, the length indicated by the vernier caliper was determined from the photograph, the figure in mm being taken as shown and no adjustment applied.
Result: 17.0 mm
